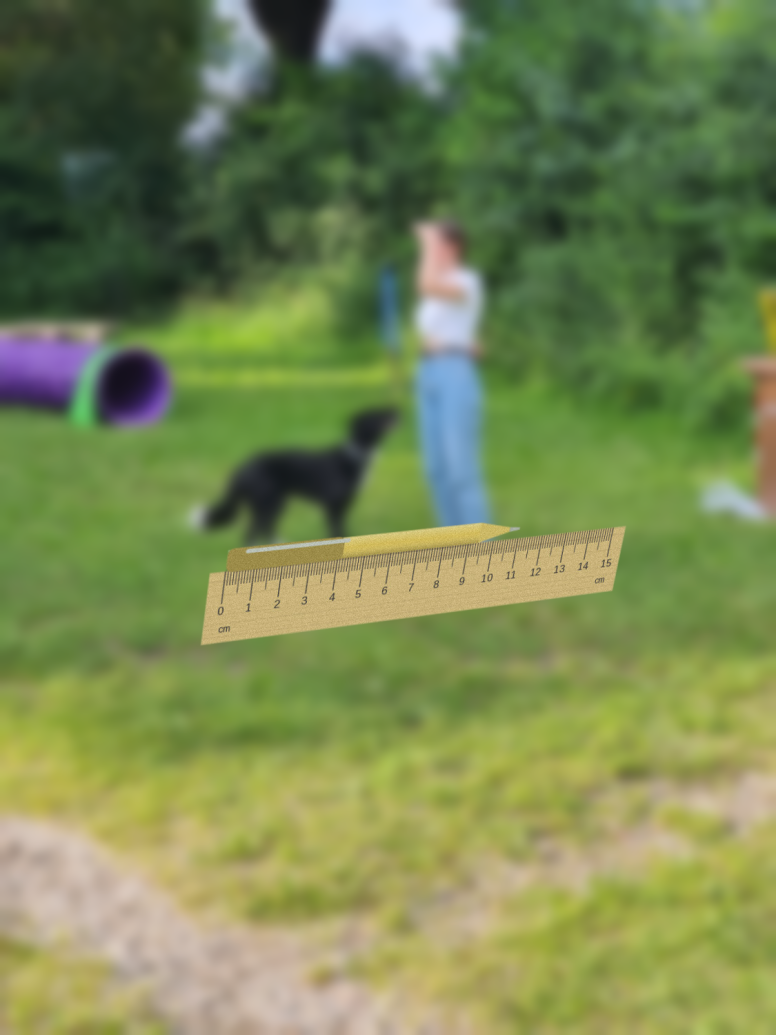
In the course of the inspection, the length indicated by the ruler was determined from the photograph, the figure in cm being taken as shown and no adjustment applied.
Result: 11 cm
